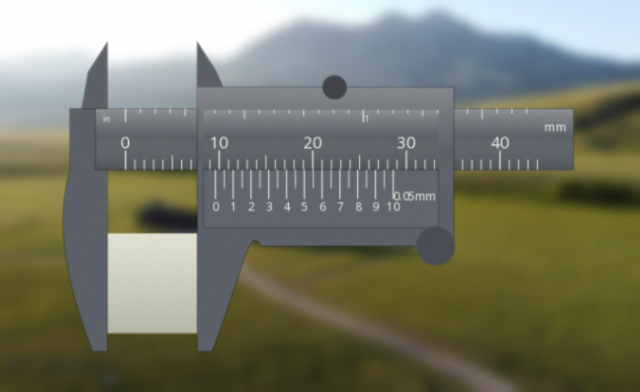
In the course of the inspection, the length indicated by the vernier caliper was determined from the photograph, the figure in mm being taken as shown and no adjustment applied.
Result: 9.6 mm
